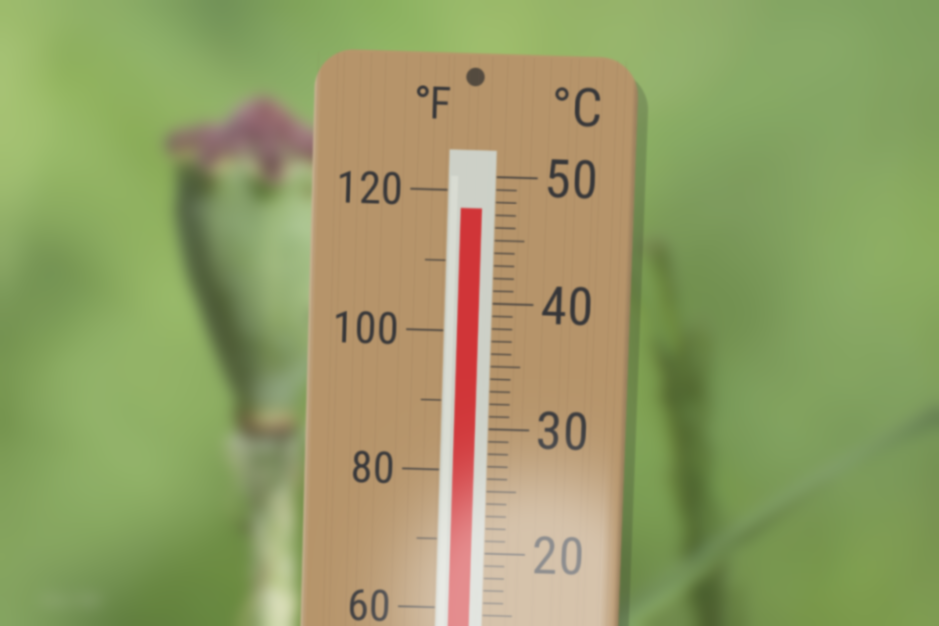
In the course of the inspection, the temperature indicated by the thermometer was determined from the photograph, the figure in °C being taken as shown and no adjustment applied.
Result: 47.5 °C
